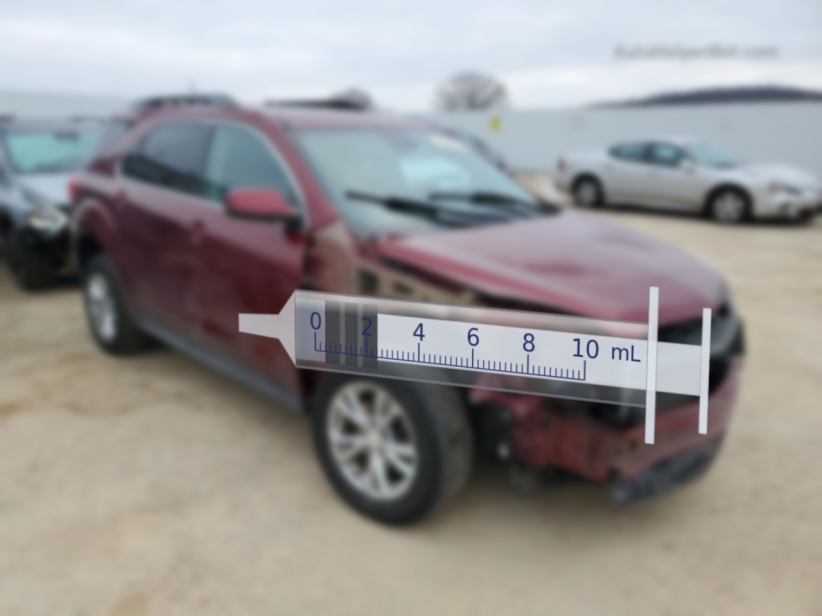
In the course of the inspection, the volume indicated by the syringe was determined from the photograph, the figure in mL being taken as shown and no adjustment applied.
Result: 0.4 mL
